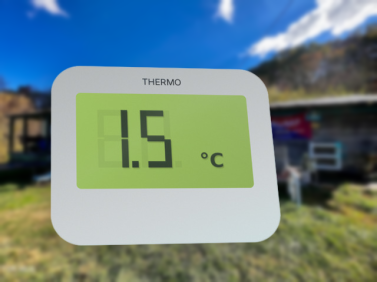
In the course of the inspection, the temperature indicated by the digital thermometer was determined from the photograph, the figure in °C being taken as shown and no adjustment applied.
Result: 1.5 °C
